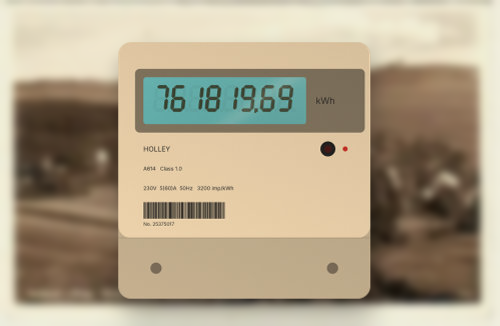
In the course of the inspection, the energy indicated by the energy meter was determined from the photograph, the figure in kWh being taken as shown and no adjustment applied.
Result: 761819.69 kWh
